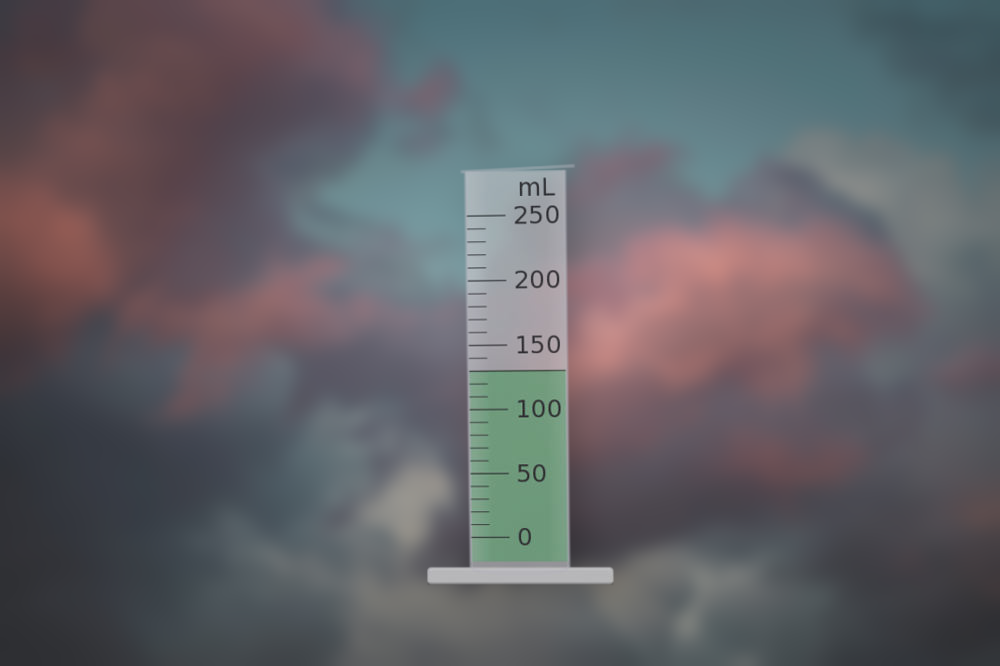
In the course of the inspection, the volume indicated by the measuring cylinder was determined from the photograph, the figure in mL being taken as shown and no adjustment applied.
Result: 130 mL
